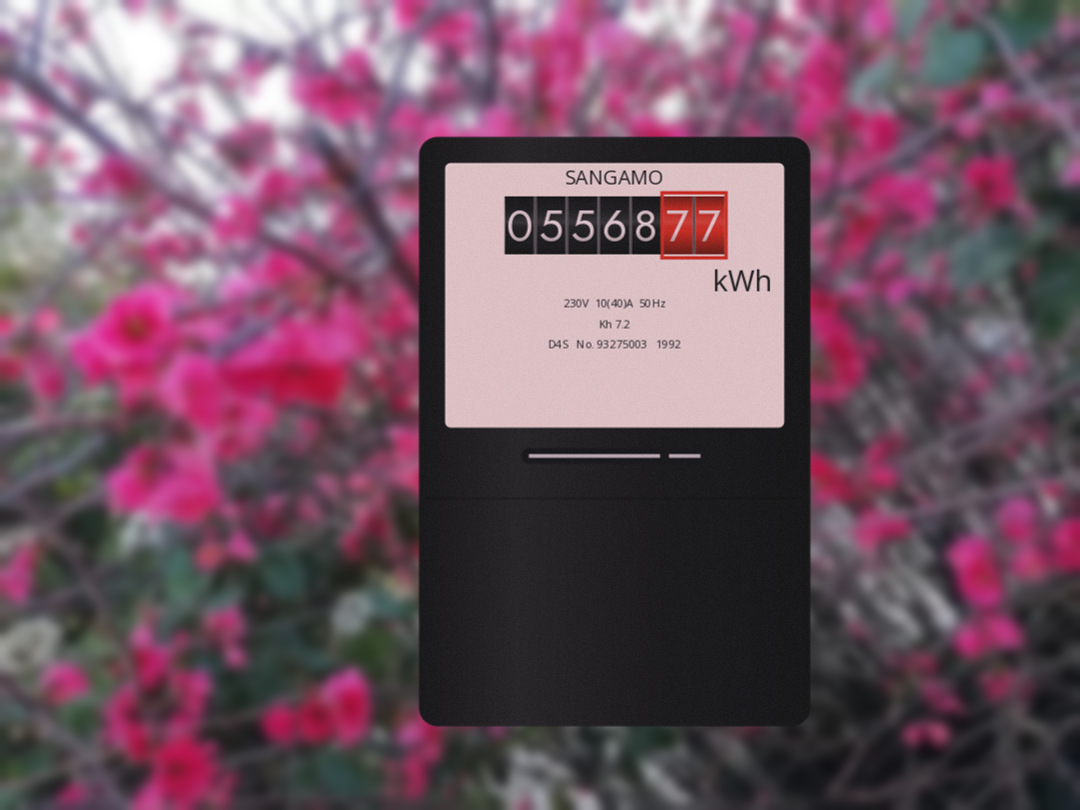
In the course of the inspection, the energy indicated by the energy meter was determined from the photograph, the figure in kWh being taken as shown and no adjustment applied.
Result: 5568.77 kWh
